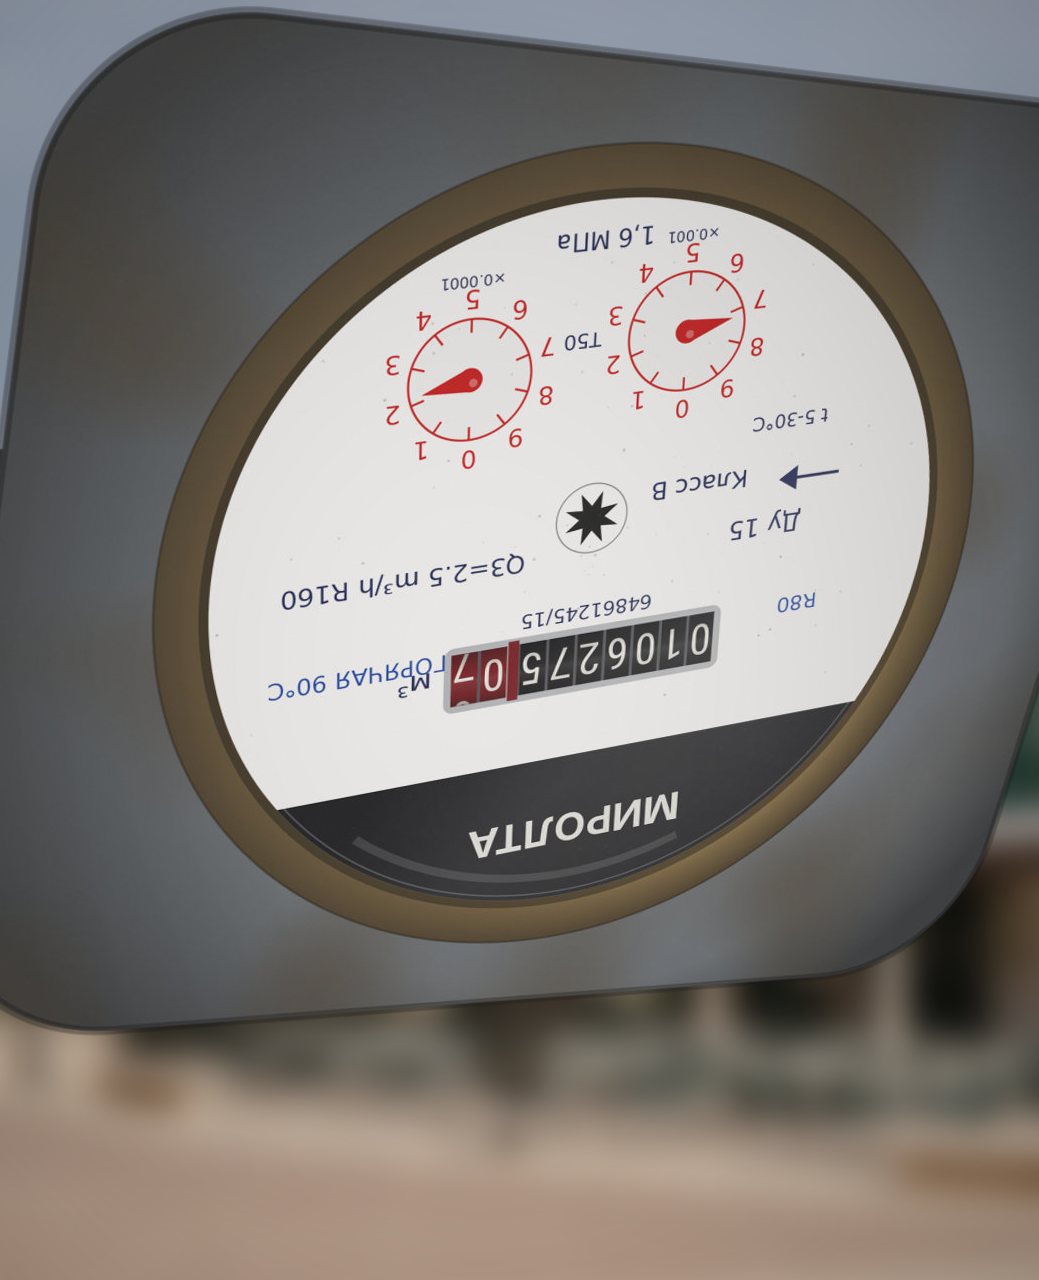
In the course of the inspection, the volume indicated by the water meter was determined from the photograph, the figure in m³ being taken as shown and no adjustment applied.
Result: 106275.0672 m³
